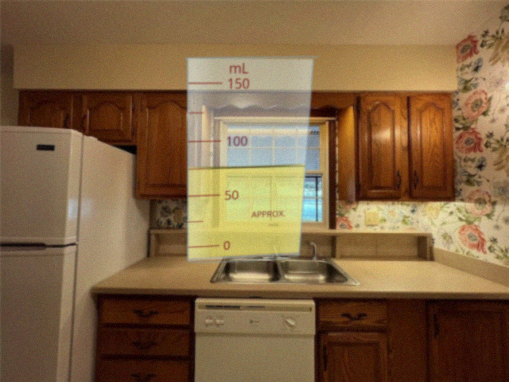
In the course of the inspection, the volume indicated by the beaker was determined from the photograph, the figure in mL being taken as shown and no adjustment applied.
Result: 75 mL
